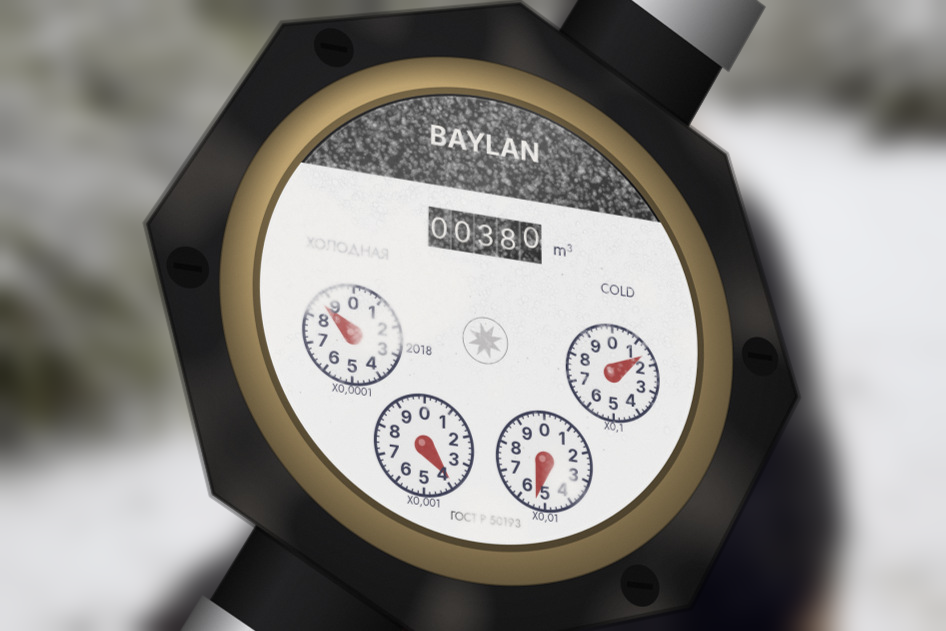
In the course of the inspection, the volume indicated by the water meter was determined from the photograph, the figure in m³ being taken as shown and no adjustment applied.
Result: 380.1538 m³
